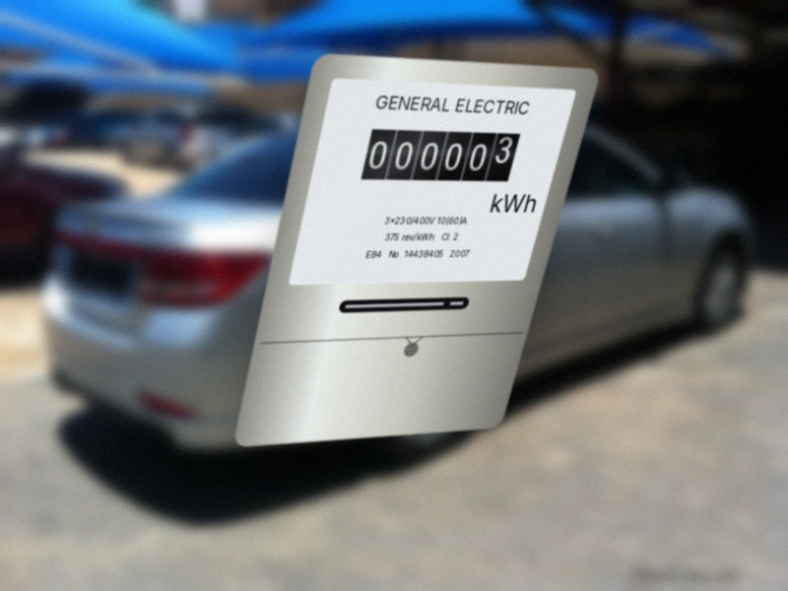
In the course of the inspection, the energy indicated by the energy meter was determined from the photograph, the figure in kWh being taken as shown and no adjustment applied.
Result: 3 kWh
